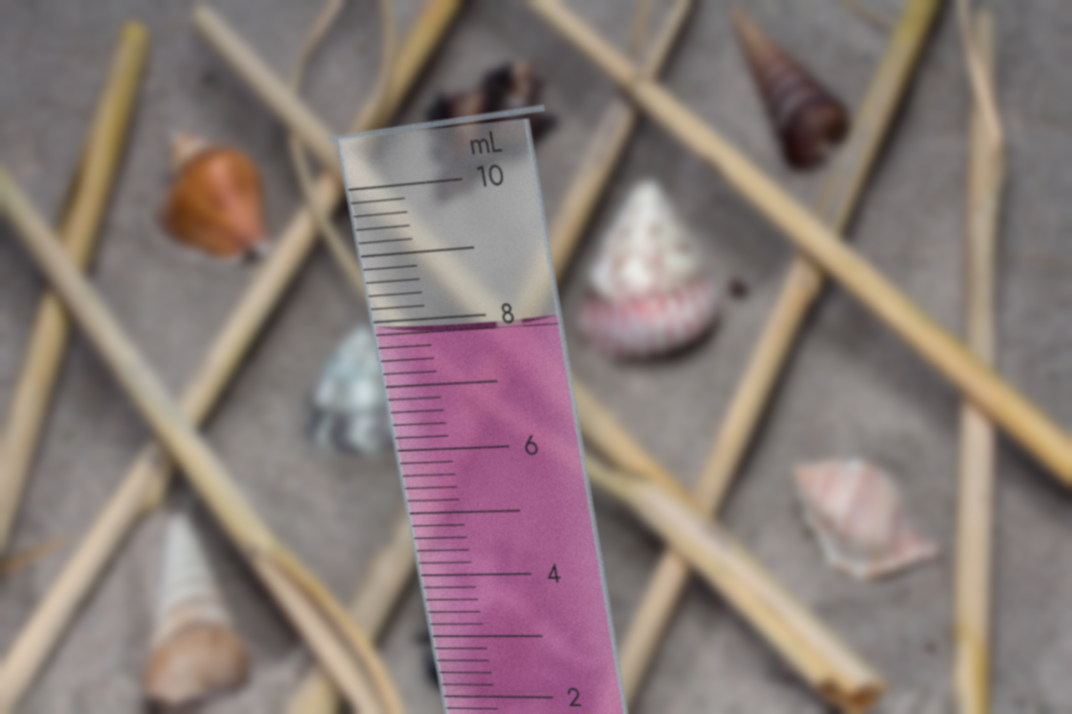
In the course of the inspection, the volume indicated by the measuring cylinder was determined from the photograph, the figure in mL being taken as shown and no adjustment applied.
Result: 7.8 mL
